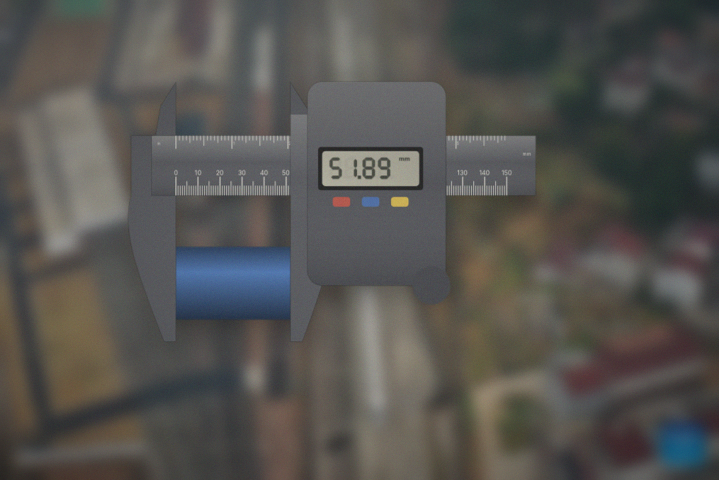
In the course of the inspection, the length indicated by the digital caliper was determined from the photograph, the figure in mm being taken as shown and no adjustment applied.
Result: 51.89 mm
